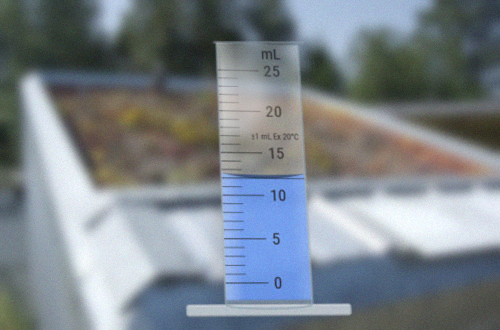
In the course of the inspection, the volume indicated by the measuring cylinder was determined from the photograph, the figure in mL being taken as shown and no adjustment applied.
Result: 12 mL
